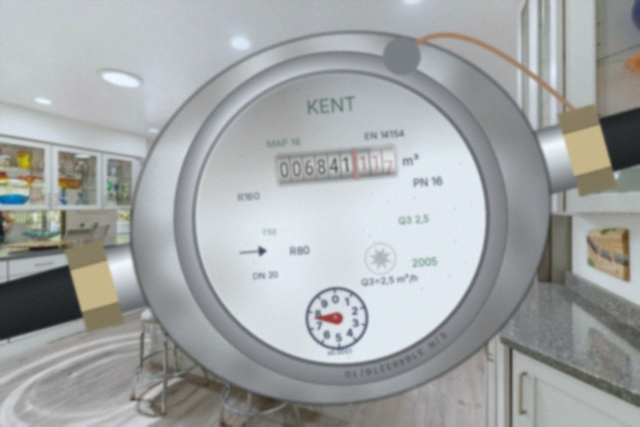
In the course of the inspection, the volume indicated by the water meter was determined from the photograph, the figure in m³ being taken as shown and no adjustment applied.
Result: 6841.1167 m³
